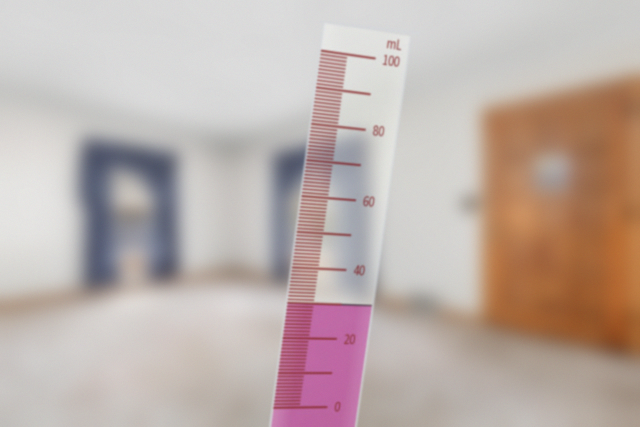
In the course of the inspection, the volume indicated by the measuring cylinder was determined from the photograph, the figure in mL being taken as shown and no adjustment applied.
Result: 30 mL
